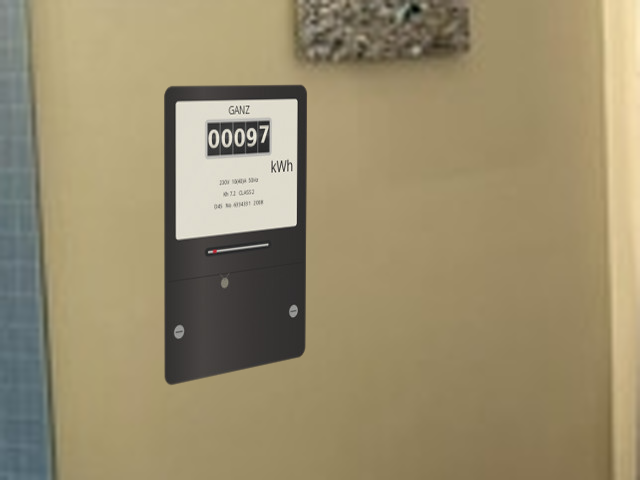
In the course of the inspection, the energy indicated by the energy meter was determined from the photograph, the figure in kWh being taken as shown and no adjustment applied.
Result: 97 kWh
